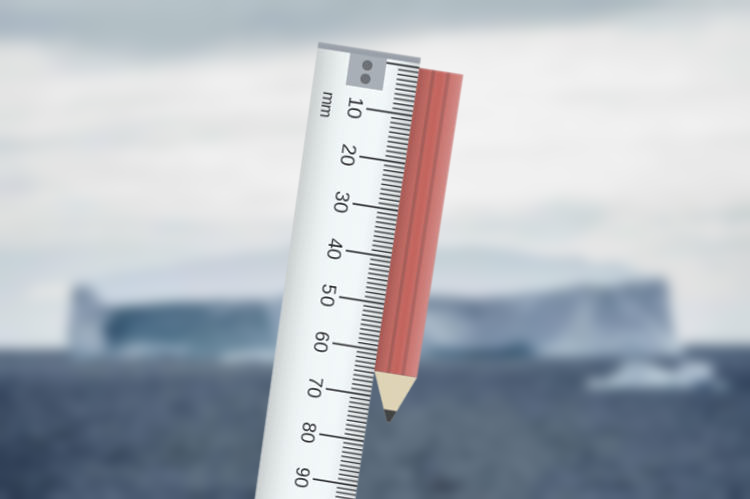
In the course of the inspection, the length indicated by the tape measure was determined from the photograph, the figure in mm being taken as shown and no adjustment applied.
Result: 75 mm
